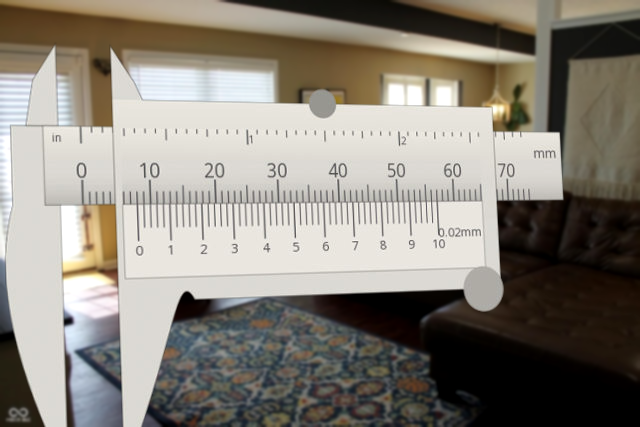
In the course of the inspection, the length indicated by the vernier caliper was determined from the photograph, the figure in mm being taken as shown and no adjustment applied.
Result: 8.0 mm
